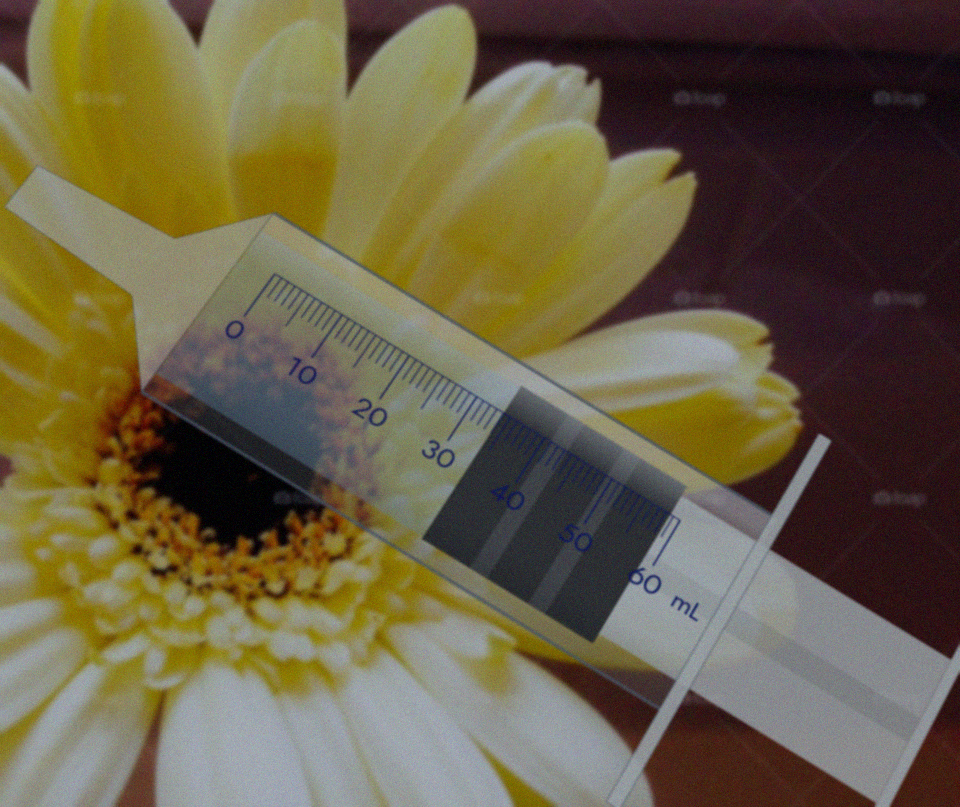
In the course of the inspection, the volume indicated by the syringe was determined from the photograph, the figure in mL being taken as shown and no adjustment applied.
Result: 34 mL
